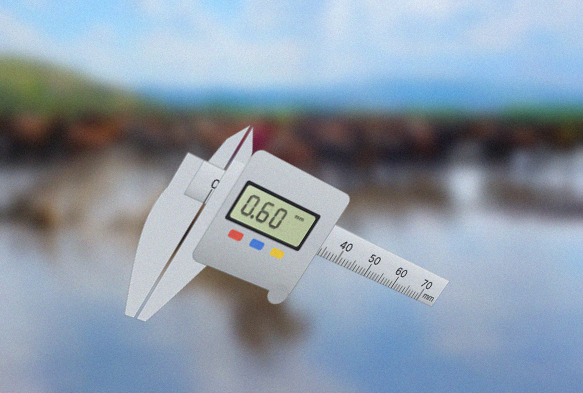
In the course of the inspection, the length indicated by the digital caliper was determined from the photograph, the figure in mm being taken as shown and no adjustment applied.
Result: 0.60 mm
